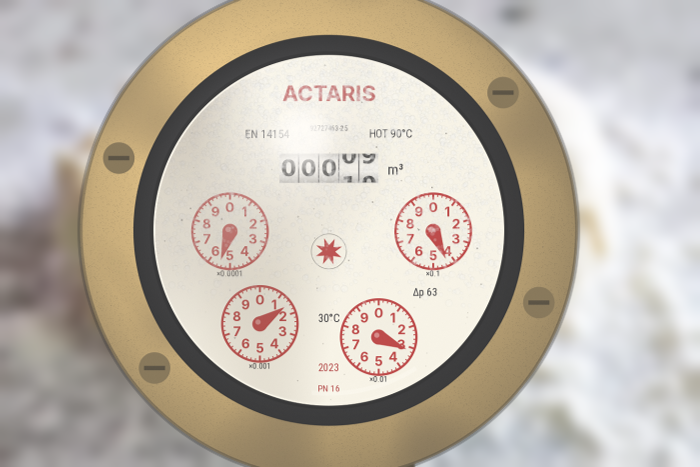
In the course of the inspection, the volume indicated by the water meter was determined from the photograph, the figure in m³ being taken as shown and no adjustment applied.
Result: 9.4315 m³
